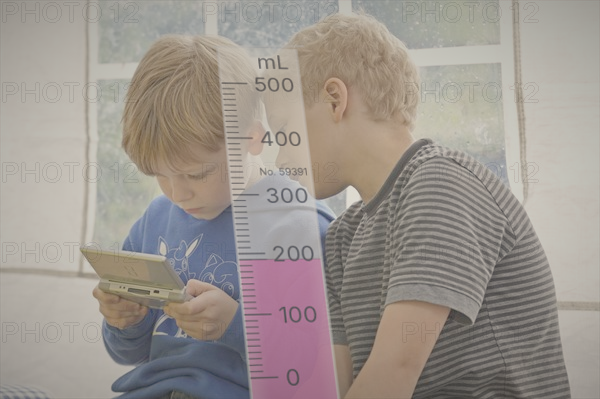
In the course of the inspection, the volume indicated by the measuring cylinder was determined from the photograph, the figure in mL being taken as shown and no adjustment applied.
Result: 190 mL
